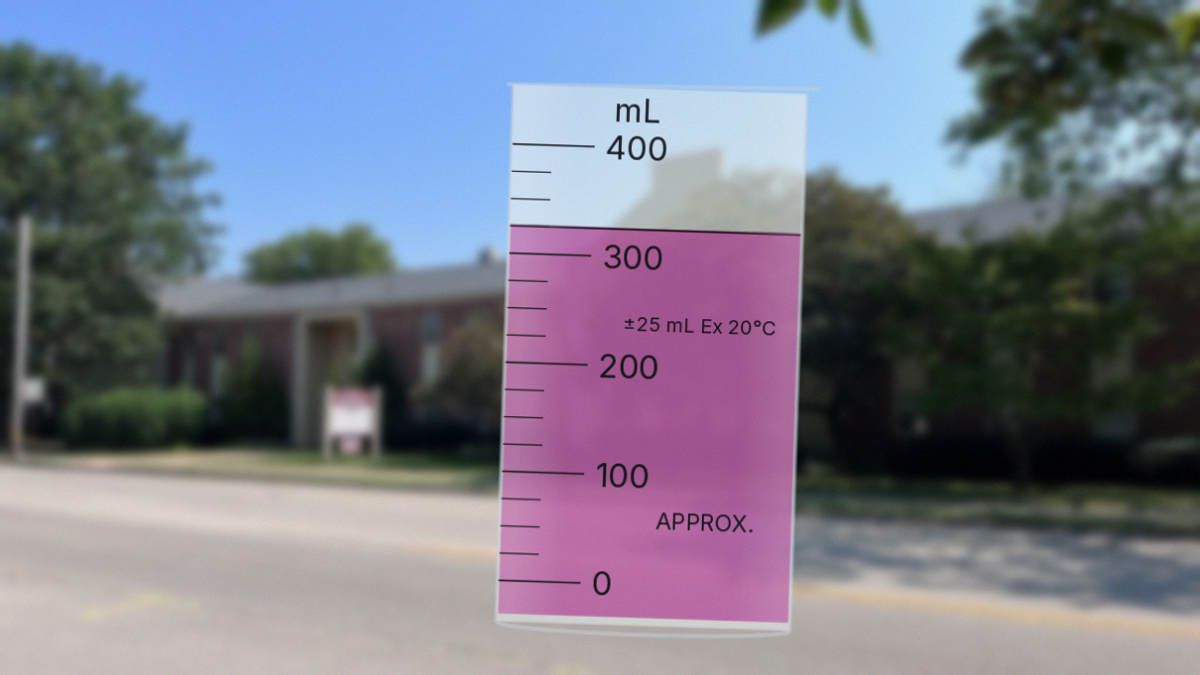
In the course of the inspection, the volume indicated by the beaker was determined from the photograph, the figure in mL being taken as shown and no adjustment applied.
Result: 325 mL
